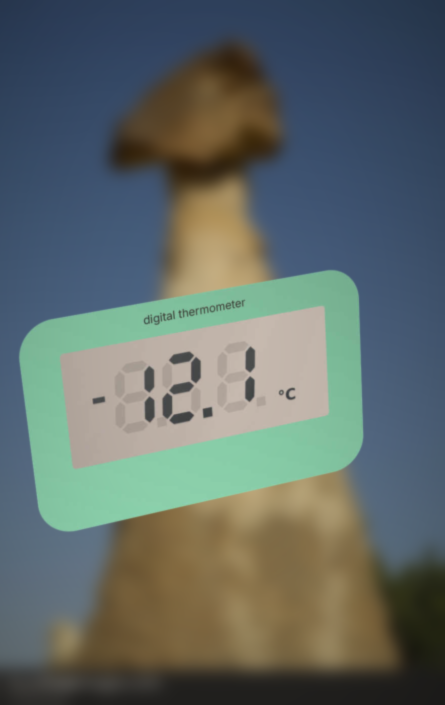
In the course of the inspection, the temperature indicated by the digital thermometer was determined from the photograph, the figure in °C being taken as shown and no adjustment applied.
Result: -12.1 °C
